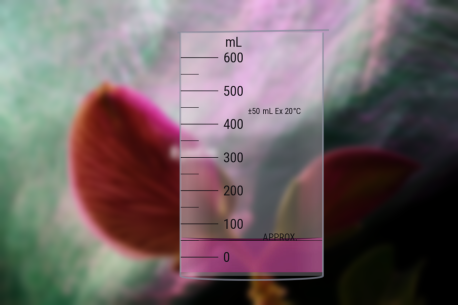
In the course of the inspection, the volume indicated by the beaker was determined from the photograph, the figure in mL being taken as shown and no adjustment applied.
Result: 50 mL
